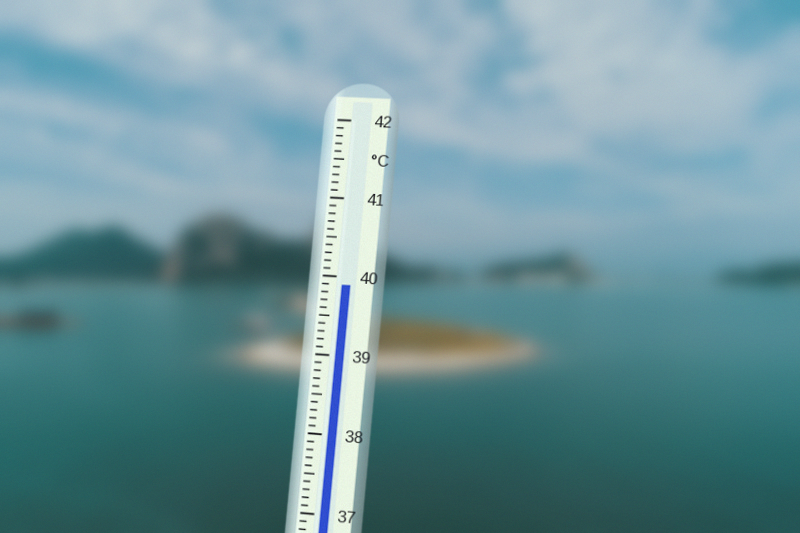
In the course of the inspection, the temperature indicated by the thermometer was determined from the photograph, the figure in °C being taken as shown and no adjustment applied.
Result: 39.9 °C
